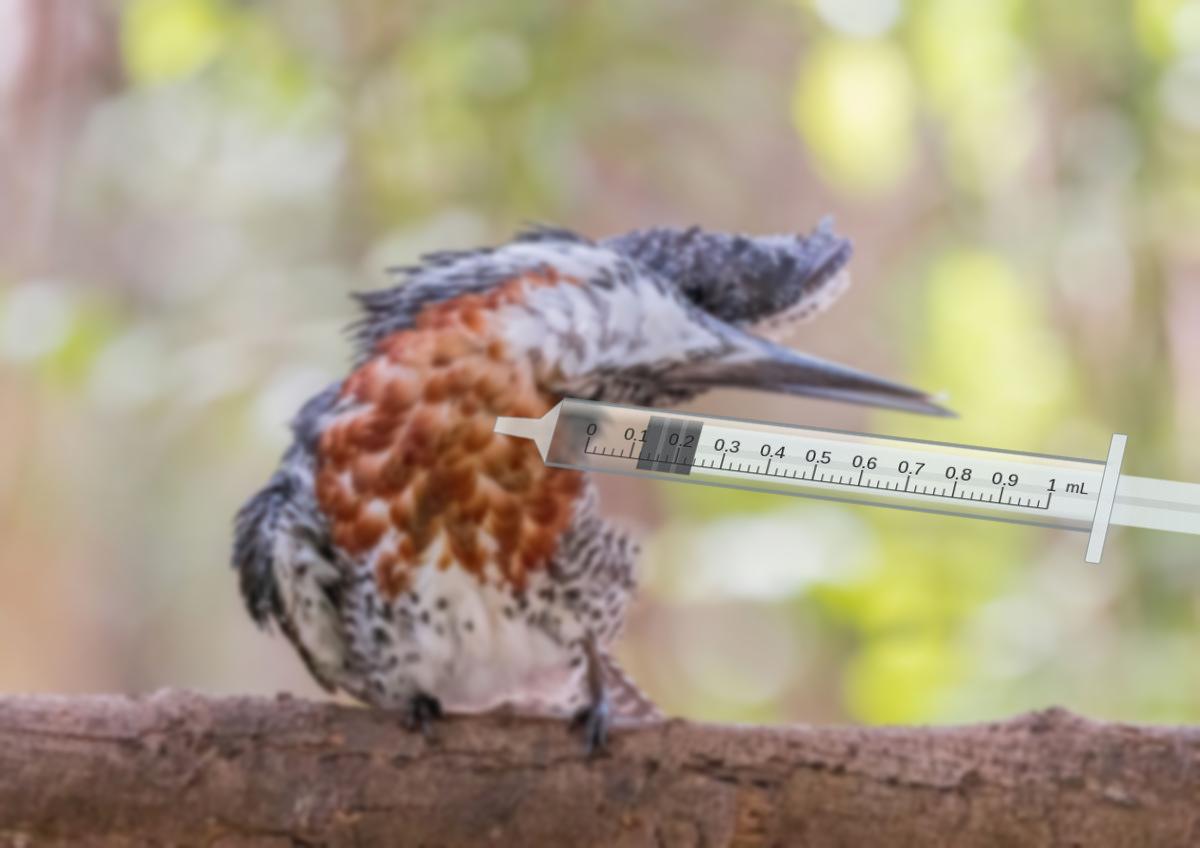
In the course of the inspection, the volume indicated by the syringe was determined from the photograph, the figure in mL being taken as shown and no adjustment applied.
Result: 0.12 mL
